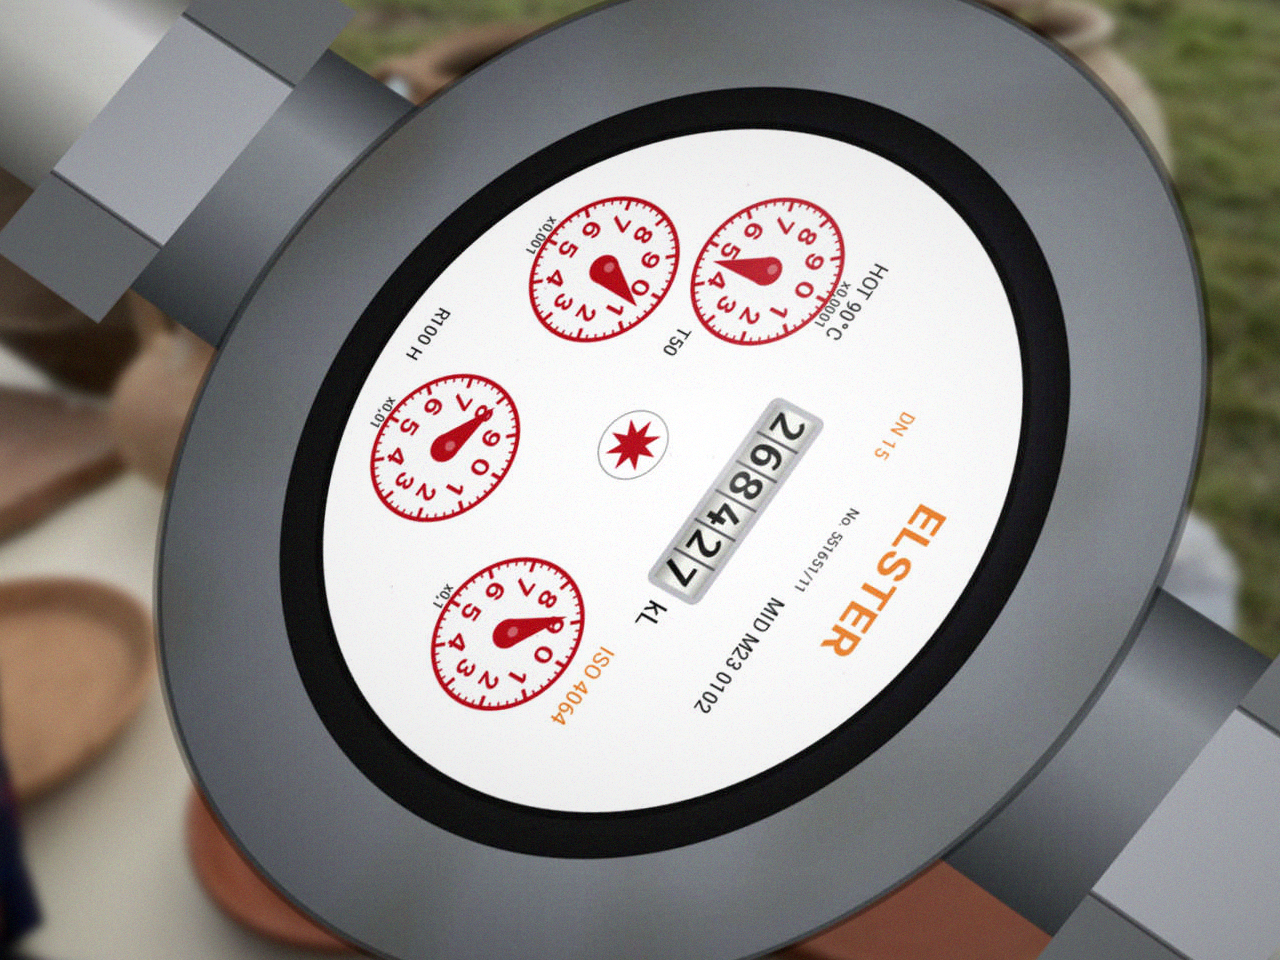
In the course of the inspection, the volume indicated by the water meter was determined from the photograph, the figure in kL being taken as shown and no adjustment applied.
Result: 268426.8804 kL
